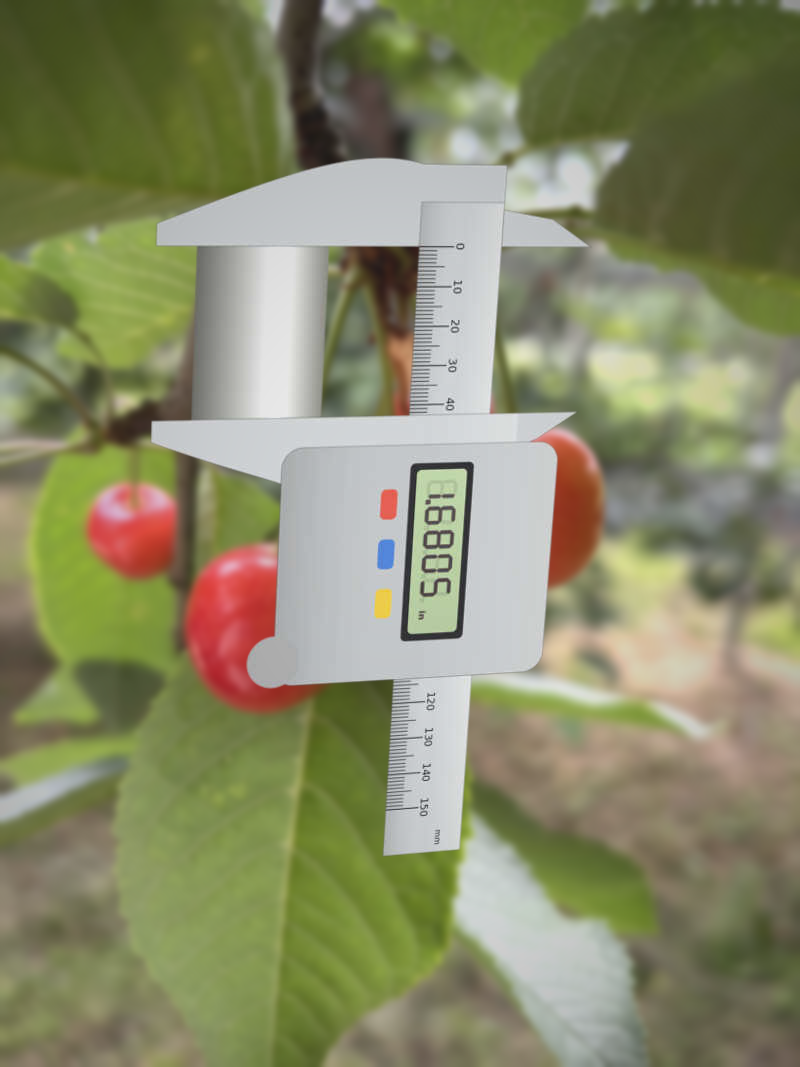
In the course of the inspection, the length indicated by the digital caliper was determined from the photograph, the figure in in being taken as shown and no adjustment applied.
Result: 1.6805 in
